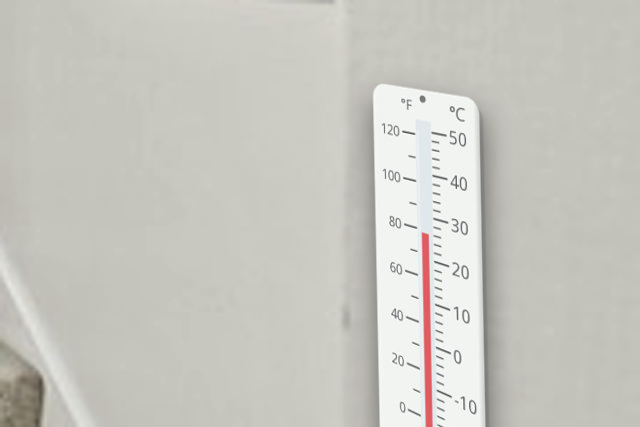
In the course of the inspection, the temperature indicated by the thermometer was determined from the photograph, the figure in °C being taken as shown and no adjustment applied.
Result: 26 °C
